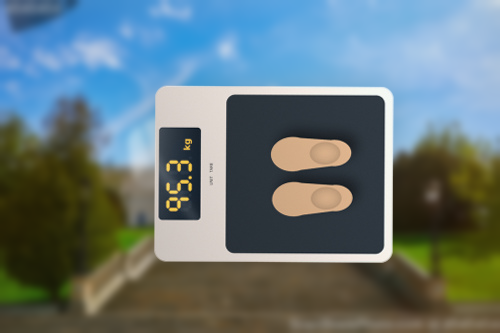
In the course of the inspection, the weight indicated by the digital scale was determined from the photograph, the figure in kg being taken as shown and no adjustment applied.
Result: 95.3 kg
